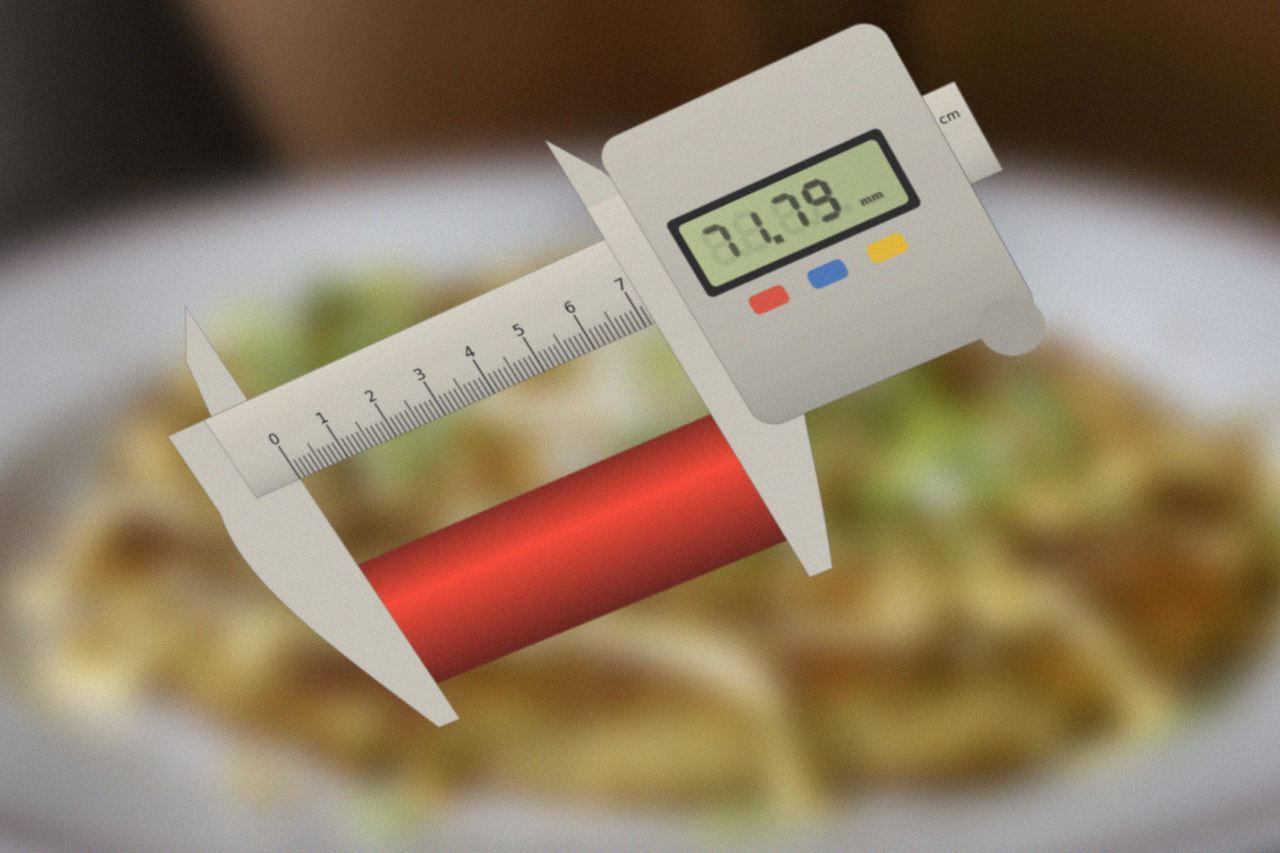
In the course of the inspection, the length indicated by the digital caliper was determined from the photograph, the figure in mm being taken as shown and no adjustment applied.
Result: 71.79 mm
